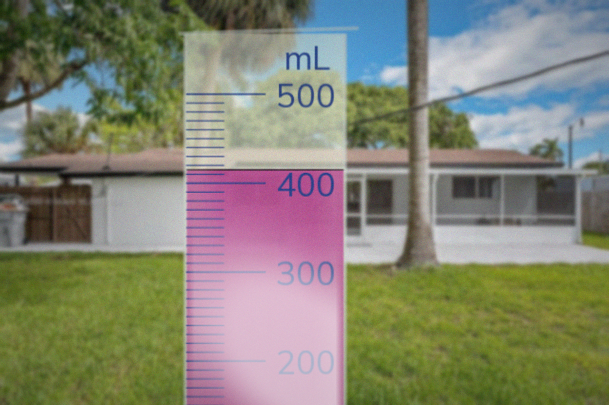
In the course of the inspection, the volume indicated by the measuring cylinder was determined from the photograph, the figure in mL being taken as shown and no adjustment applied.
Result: 415 mL
